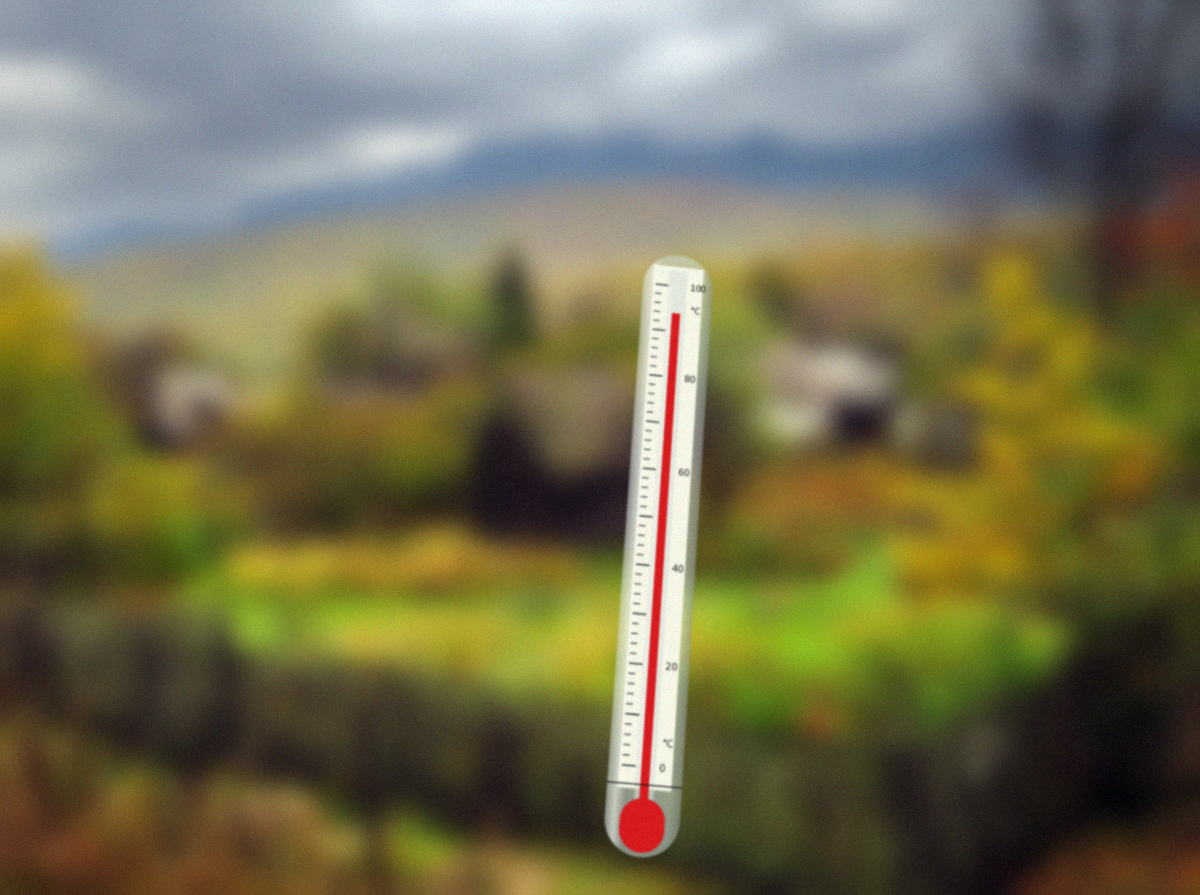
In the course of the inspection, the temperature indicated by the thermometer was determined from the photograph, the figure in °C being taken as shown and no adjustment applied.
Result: 94 °C
